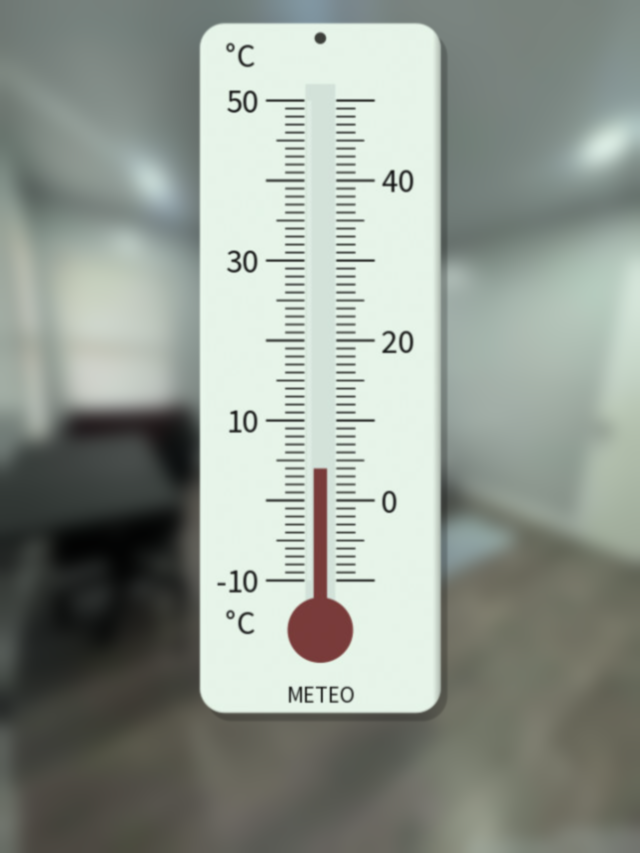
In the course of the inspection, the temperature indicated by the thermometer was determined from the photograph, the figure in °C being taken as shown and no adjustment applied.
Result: 4 °C
